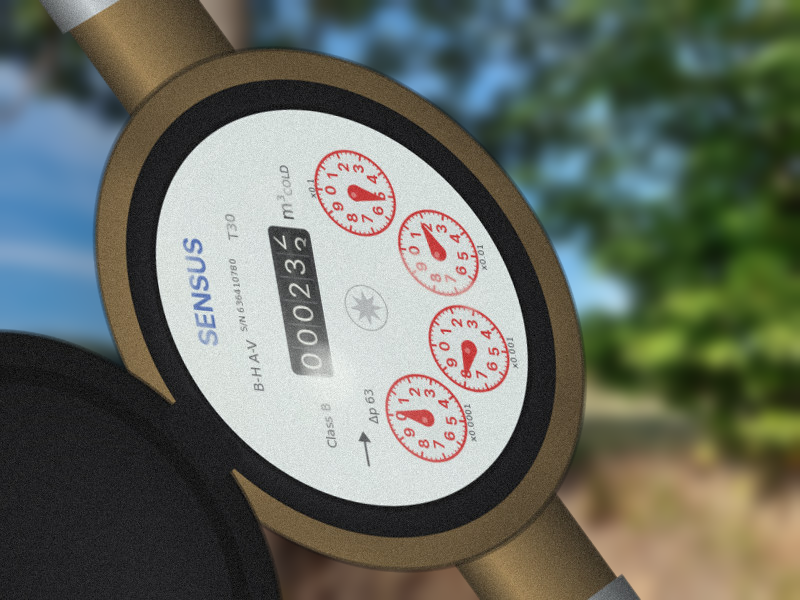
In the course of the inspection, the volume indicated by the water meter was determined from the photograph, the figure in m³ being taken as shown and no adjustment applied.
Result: 232.5180 m³
